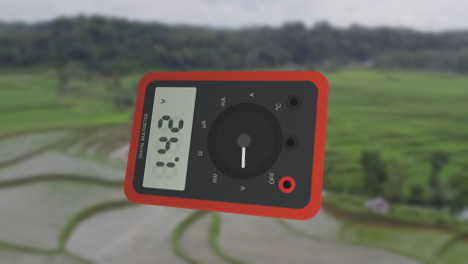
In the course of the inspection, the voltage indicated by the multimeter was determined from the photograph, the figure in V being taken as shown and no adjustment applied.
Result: 1.42 V
